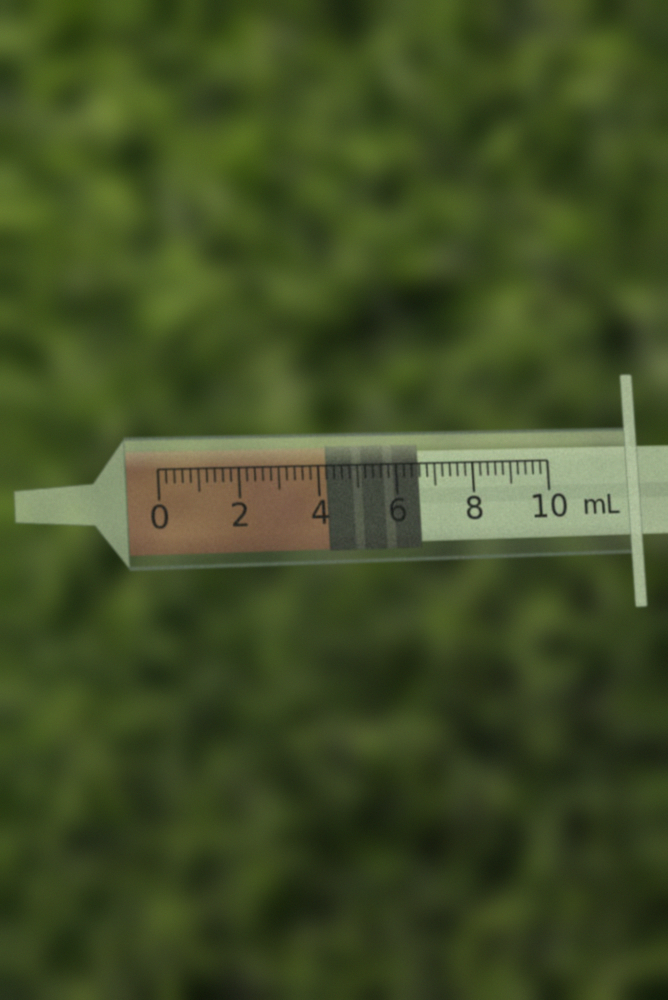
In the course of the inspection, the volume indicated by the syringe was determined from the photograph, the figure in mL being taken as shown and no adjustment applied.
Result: 4.2 mL
